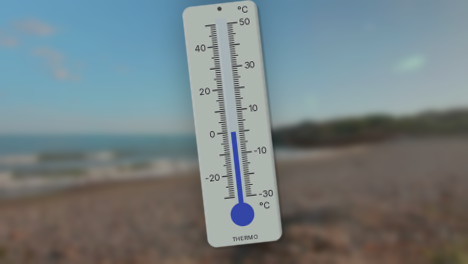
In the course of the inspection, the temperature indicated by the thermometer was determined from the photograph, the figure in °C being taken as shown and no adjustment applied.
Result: 0 °C
